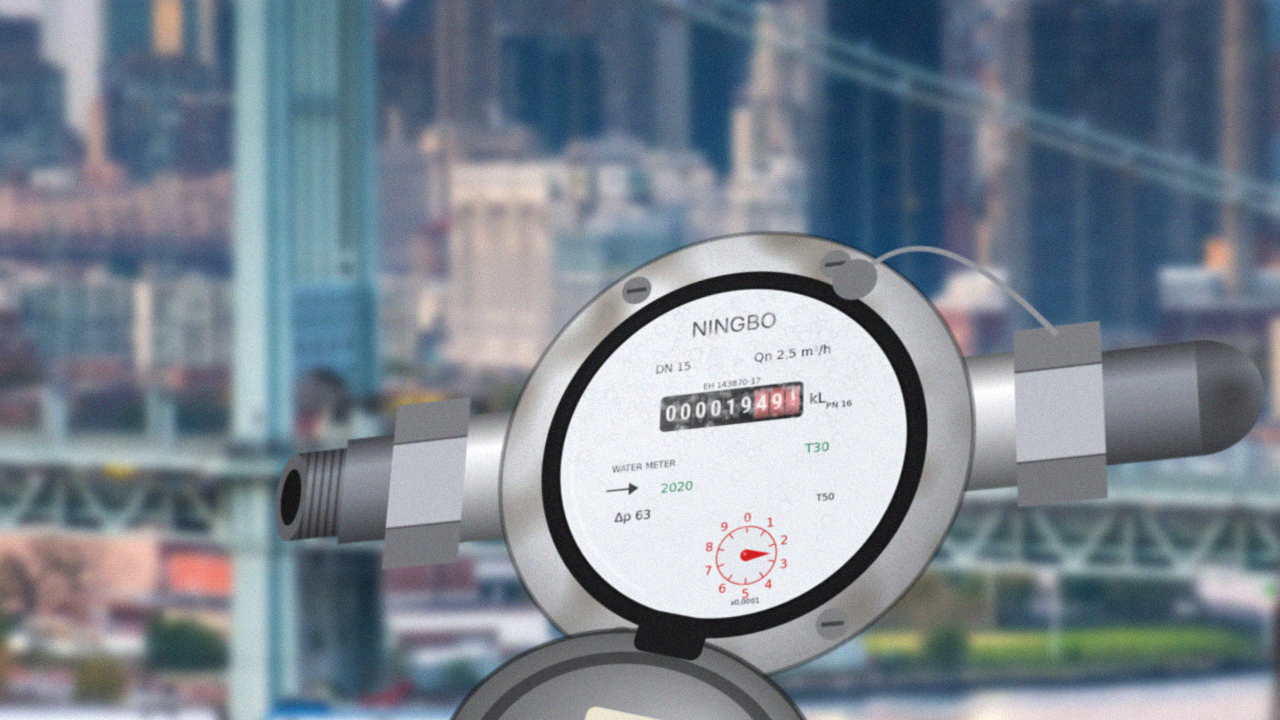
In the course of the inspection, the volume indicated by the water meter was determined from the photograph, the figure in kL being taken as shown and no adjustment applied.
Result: 19.4912 kL
